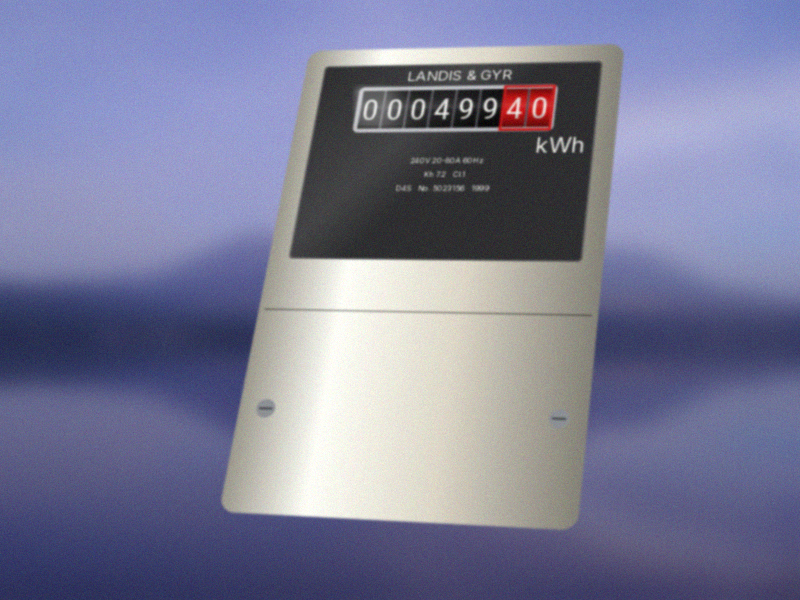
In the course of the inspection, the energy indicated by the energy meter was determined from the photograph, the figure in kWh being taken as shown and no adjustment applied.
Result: 499.40 kWh
